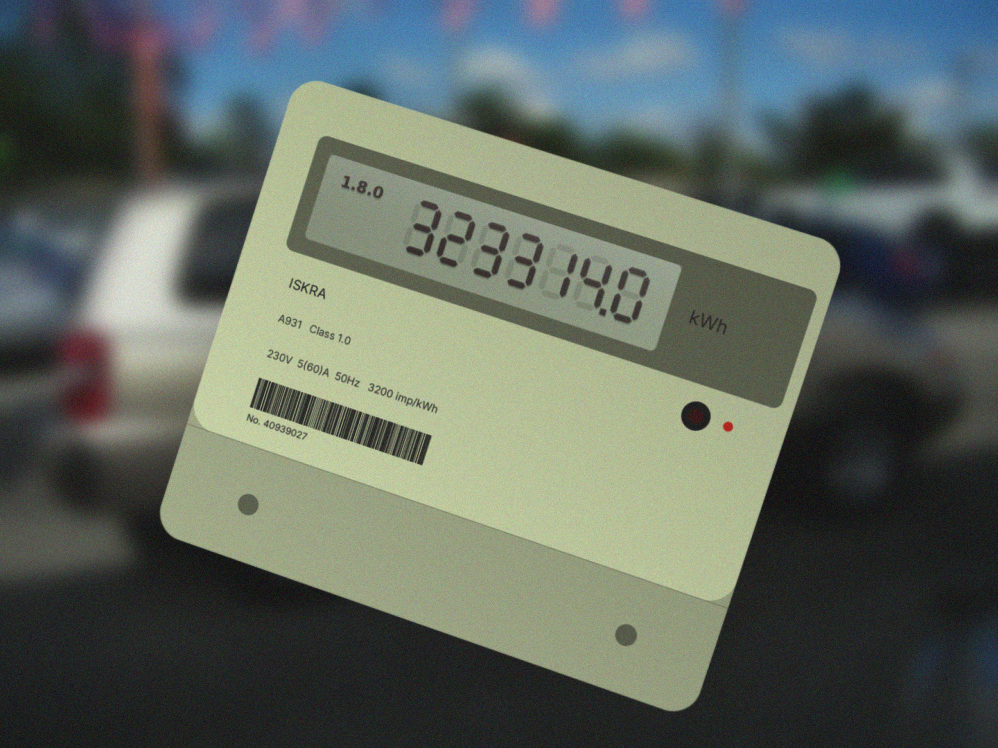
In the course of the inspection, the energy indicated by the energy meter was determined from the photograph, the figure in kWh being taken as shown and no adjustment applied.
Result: 323314.0 kWh
